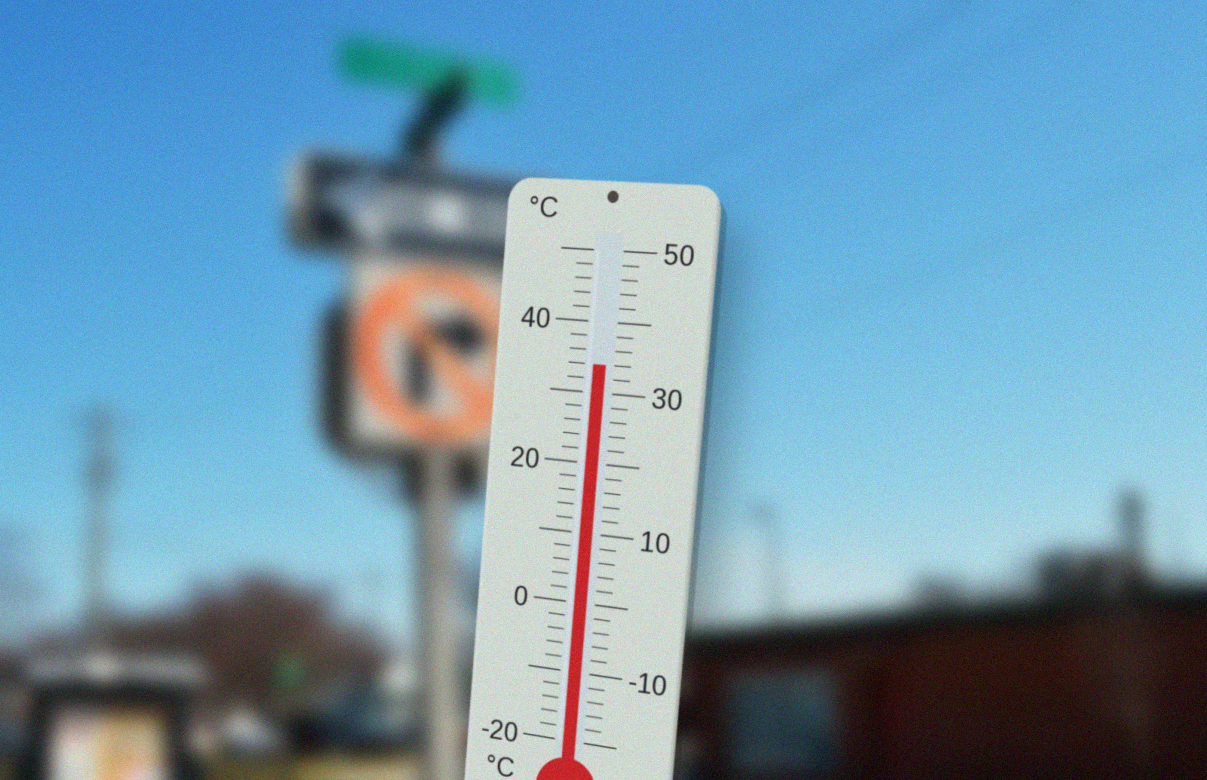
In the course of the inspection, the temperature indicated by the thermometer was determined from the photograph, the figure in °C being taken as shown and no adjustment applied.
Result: 34 °C
